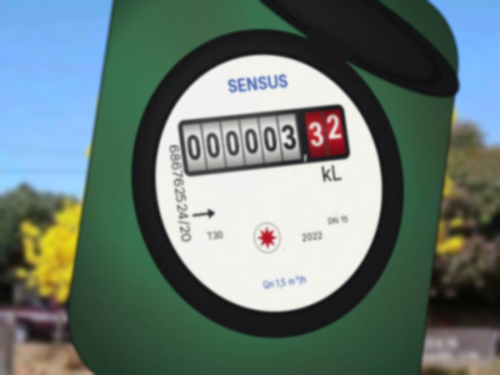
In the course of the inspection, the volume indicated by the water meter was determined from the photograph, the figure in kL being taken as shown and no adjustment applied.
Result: 3.32 kL
